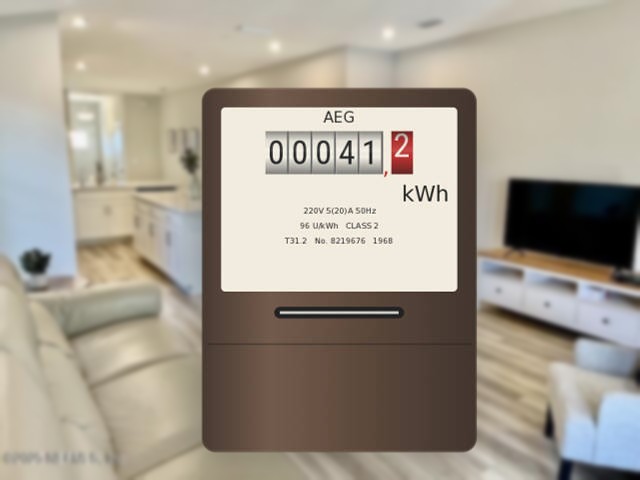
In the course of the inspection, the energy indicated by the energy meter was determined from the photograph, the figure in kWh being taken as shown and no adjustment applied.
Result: 41.2 kWh
